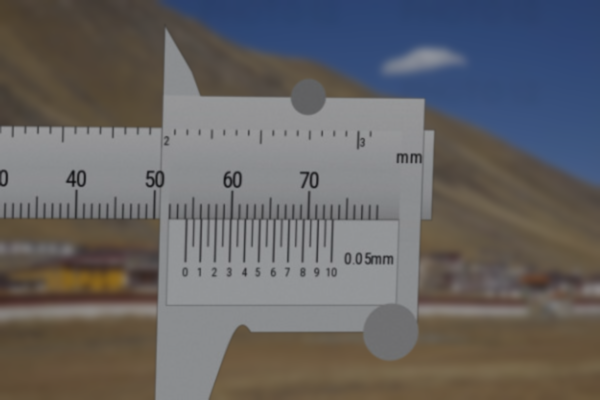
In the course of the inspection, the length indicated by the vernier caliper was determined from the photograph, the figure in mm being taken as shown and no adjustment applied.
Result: 54.2 mm
